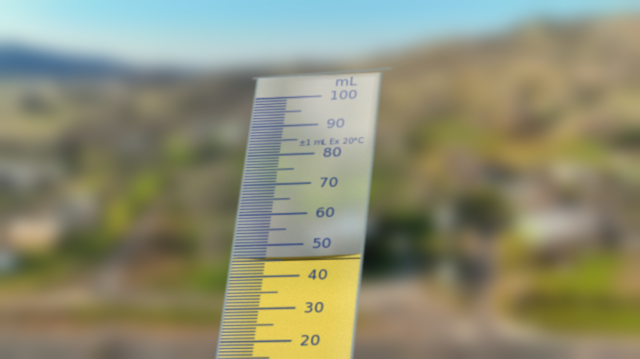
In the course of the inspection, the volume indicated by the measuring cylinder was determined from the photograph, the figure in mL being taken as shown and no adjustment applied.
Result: 45 mL
